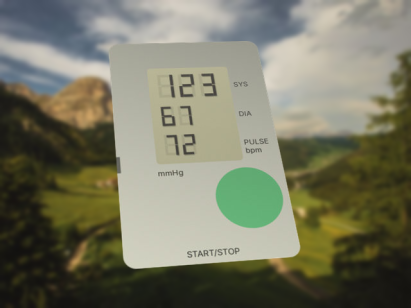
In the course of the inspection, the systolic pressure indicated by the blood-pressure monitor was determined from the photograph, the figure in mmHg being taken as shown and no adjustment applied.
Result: 123 mmHg
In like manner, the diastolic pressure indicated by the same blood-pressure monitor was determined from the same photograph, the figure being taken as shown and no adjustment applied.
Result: 67 mmHg
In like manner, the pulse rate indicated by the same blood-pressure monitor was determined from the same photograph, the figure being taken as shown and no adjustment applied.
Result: 72 bpm
